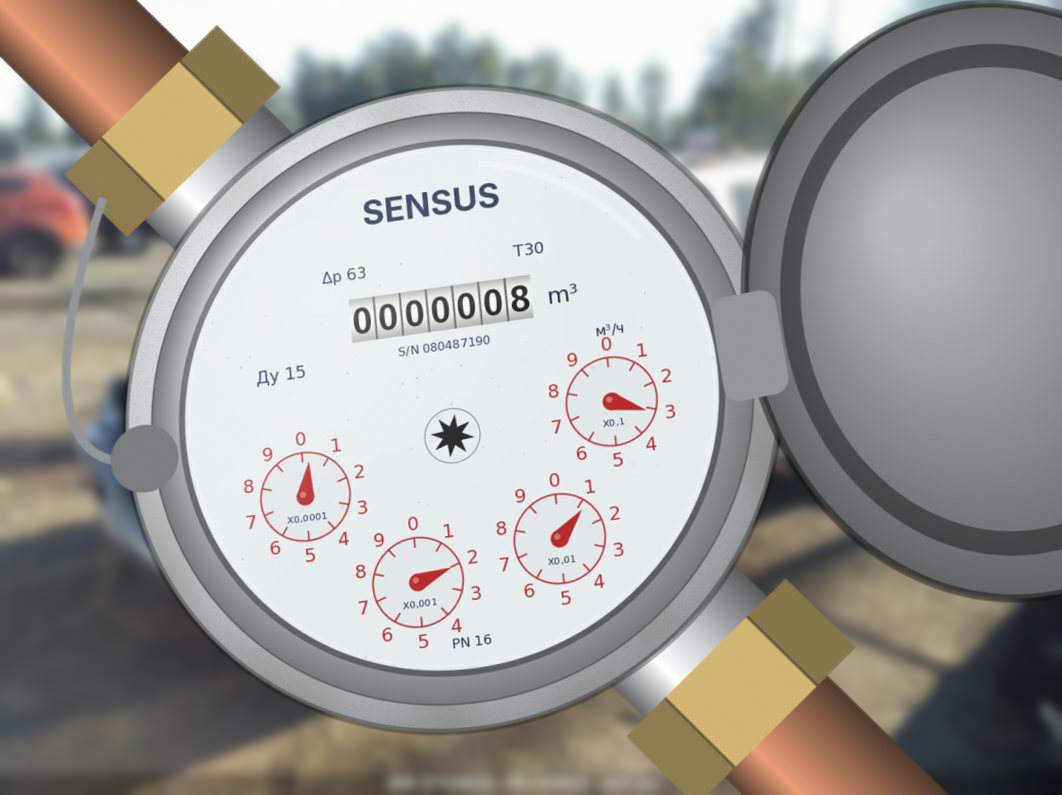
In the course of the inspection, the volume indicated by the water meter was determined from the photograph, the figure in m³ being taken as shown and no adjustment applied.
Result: 8.3120 m³
